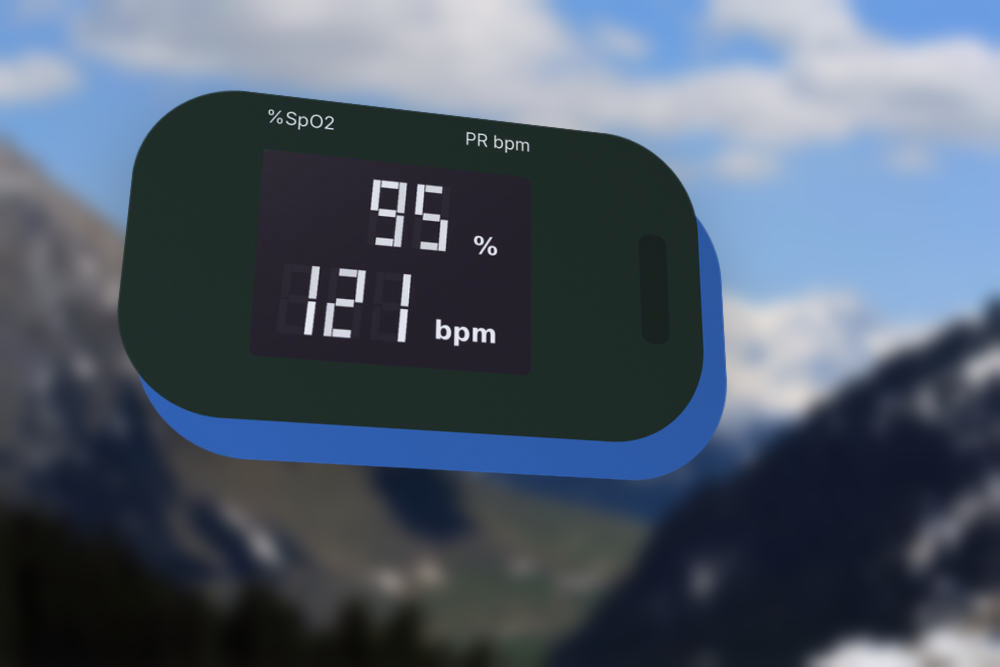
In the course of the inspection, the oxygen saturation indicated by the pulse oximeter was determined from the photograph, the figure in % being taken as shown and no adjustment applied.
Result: 95 %
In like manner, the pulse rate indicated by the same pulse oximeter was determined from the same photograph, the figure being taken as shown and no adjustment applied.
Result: 121 bpm
